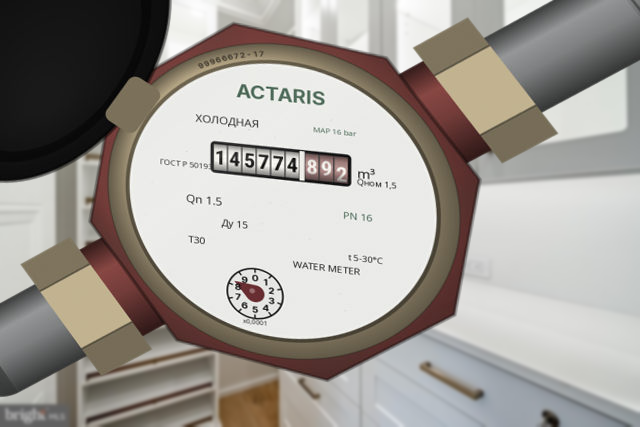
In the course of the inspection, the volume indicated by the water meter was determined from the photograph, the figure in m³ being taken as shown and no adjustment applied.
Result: 145774.8918 m³
